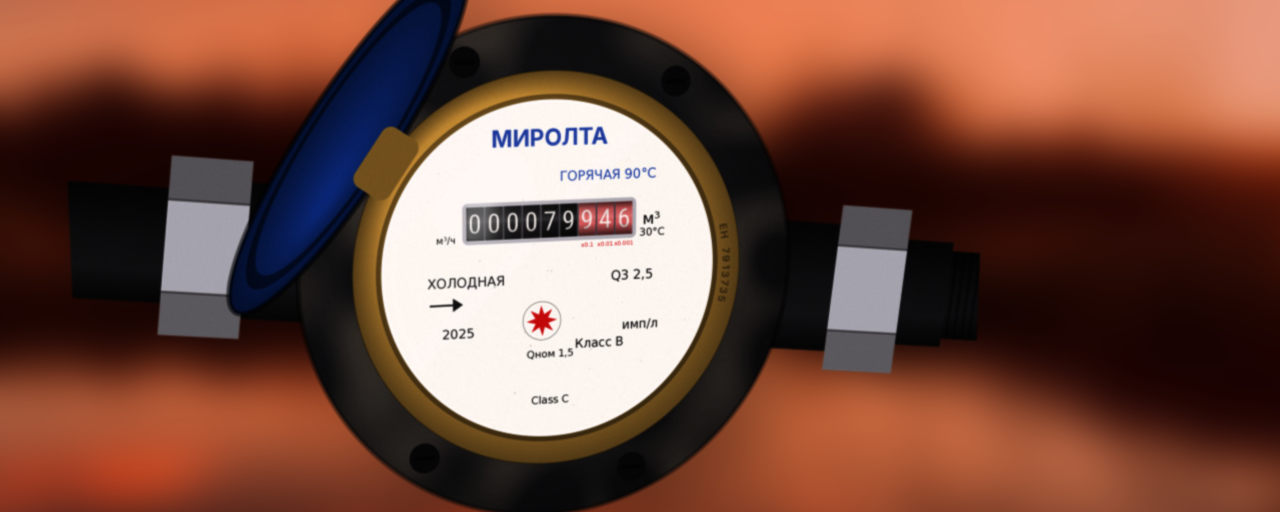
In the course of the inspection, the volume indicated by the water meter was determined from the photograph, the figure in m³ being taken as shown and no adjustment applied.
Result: 79.946 m³
